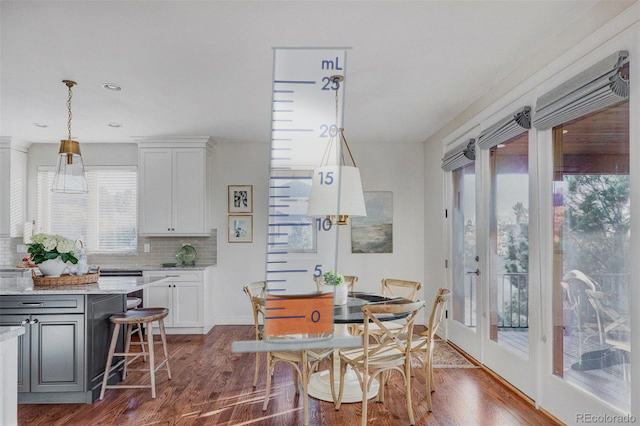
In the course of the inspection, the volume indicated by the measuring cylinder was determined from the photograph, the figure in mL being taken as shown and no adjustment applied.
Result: 2 mL
